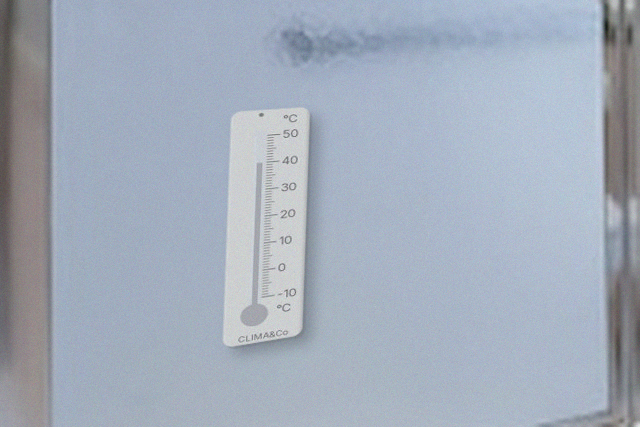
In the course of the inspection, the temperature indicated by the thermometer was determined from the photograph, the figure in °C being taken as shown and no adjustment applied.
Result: 40 °C
